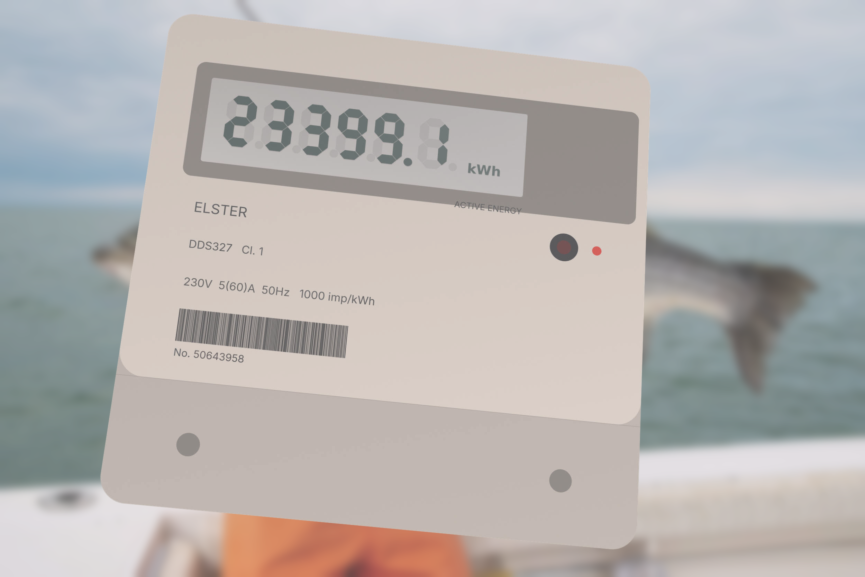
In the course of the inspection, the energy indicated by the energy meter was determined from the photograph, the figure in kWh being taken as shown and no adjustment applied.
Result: 23399.1 kWh
